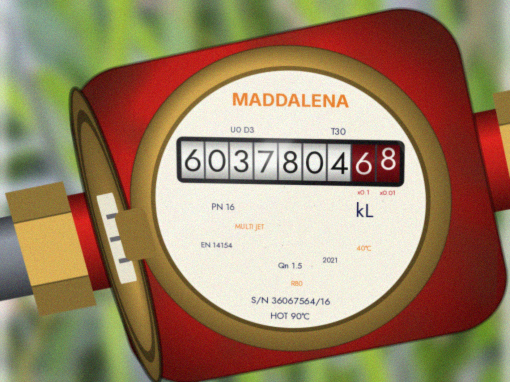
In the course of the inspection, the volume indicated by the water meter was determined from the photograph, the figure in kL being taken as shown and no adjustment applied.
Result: 6037804.68 kL
